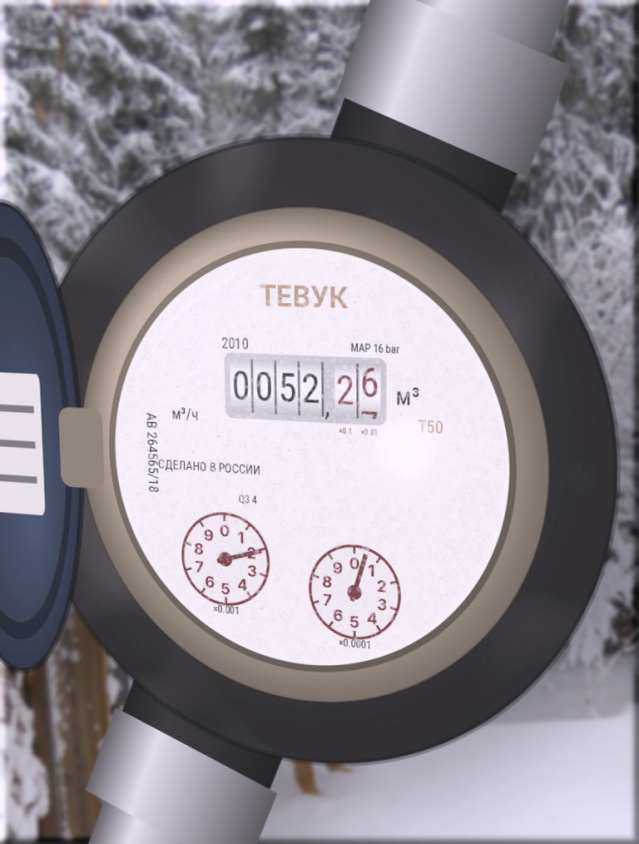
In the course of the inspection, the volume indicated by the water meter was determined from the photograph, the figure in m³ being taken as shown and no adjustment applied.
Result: 52.2620 m³
